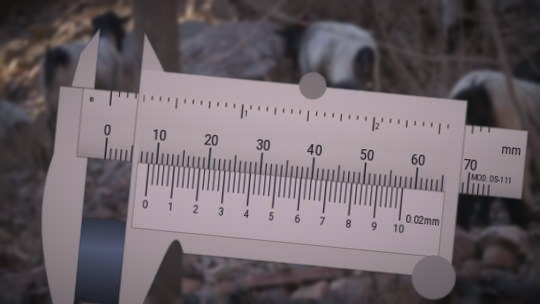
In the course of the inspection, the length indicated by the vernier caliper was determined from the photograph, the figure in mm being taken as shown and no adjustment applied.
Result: 8.5 mm
